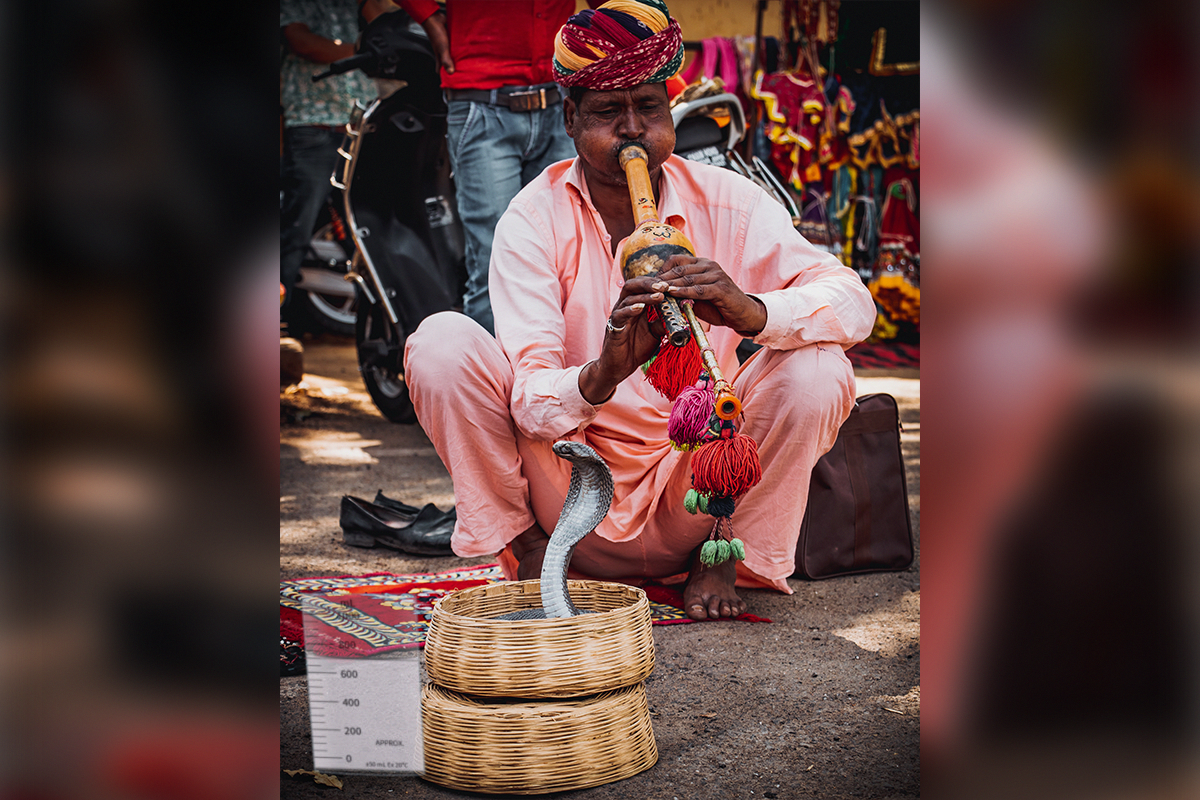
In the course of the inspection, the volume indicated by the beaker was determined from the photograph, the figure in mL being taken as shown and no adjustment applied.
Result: 700 mL
